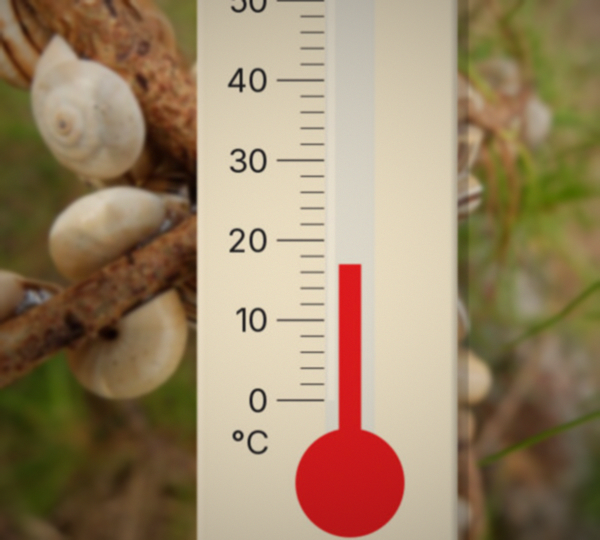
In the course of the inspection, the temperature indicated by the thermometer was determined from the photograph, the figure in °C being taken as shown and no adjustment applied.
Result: 17 °C
